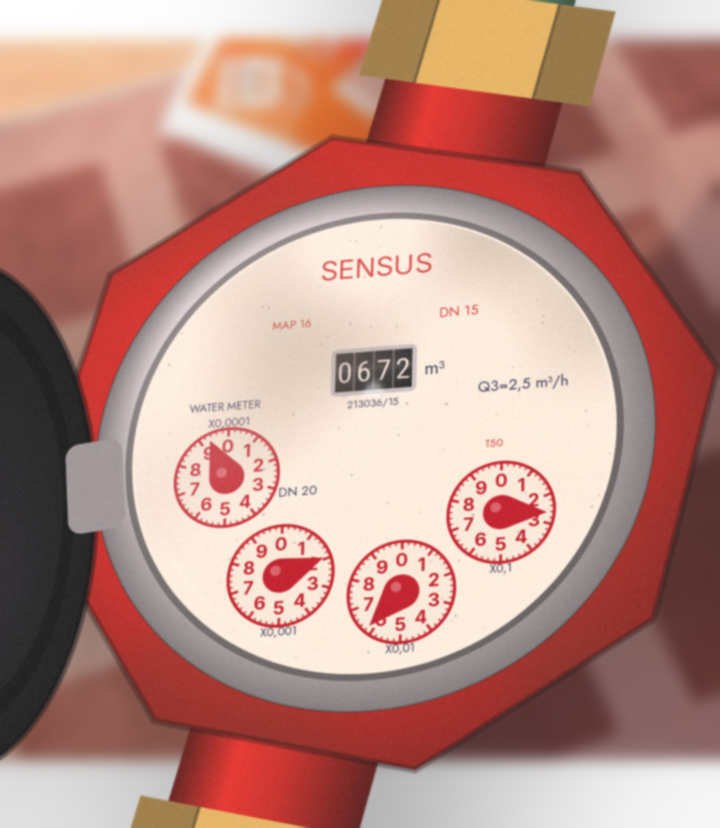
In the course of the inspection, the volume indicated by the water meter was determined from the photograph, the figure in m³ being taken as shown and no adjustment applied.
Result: 672.2619 m³
